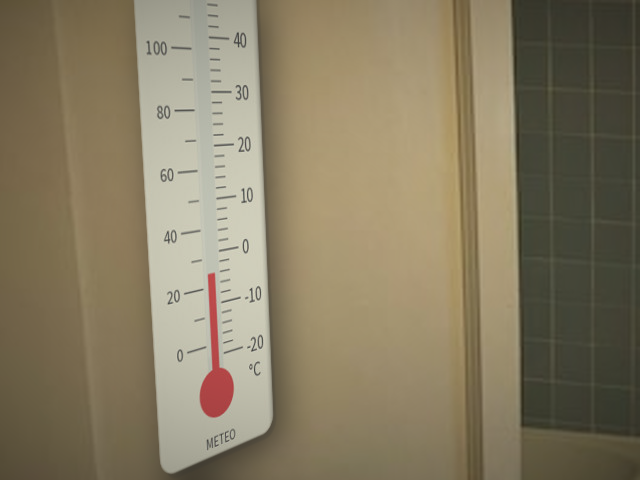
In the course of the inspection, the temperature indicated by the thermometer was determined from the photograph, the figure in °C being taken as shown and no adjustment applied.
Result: -4 °C
